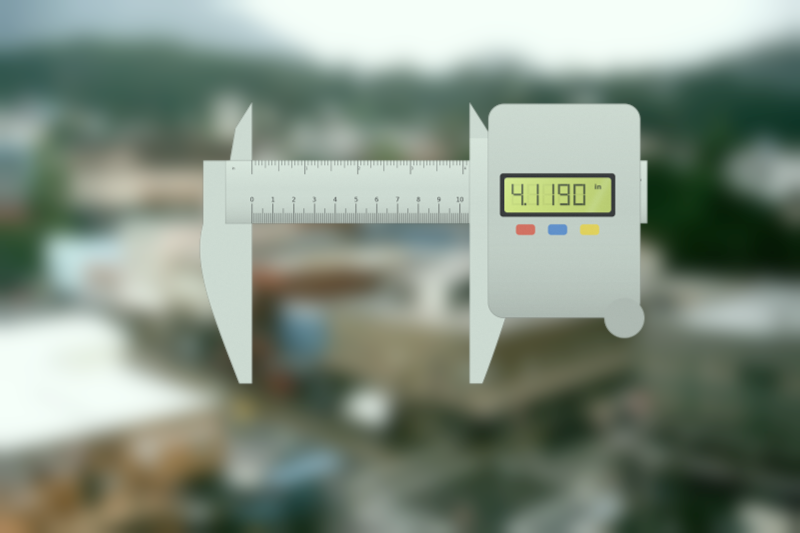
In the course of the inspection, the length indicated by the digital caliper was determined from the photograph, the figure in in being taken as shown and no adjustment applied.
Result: 4.1190 in
